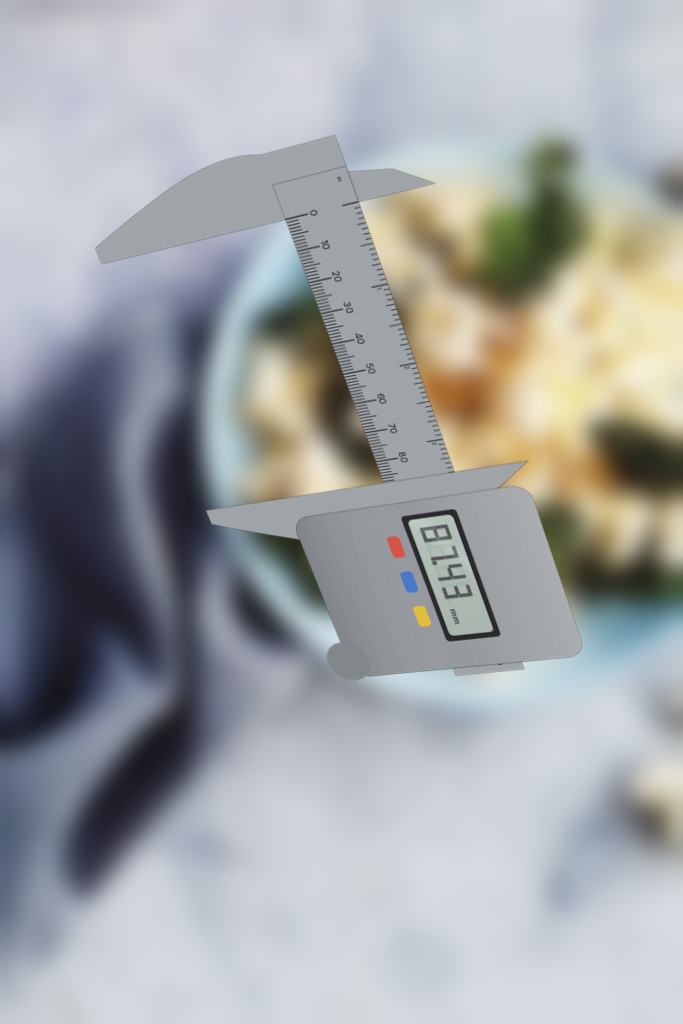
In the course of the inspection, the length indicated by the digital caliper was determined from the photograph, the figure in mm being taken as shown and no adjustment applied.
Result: 87.43 mm
